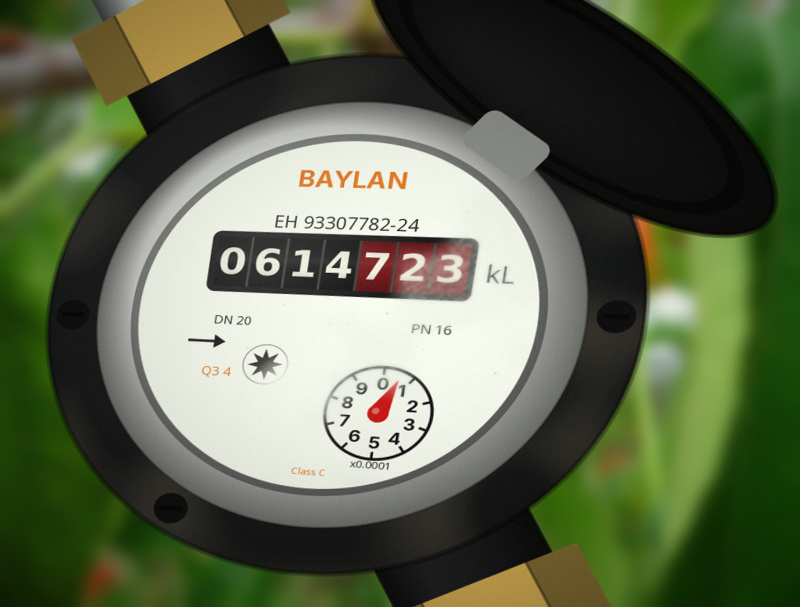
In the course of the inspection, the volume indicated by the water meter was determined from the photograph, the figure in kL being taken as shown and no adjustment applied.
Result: 614.7230 kL
